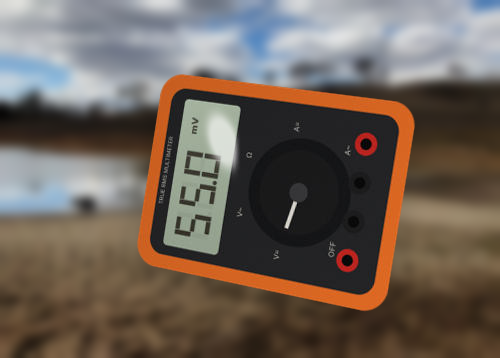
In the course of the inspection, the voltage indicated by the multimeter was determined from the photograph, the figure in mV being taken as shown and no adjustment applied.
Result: 55.0 mV
